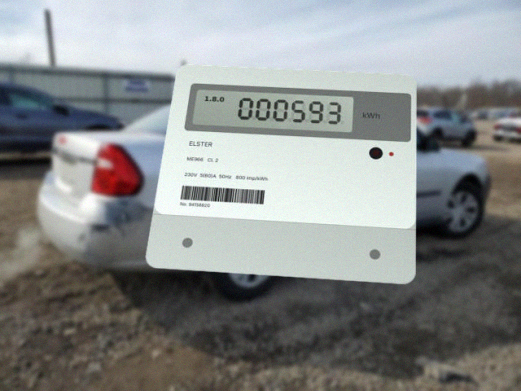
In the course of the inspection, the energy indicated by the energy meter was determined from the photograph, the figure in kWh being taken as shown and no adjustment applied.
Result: 593 kWh
